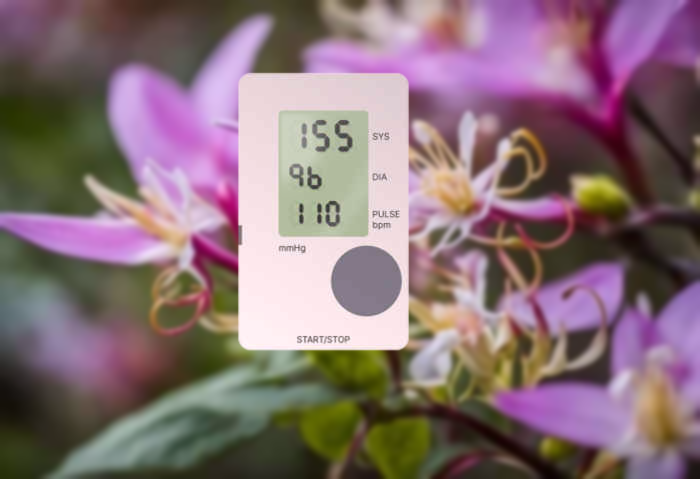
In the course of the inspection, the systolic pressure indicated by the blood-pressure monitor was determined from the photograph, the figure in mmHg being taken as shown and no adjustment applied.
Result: 155 mmHg
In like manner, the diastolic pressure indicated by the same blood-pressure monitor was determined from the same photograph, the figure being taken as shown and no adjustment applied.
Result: 96 mmHg
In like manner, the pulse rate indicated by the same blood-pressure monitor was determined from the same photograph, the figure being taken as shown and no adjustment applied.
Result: 110 bpm
